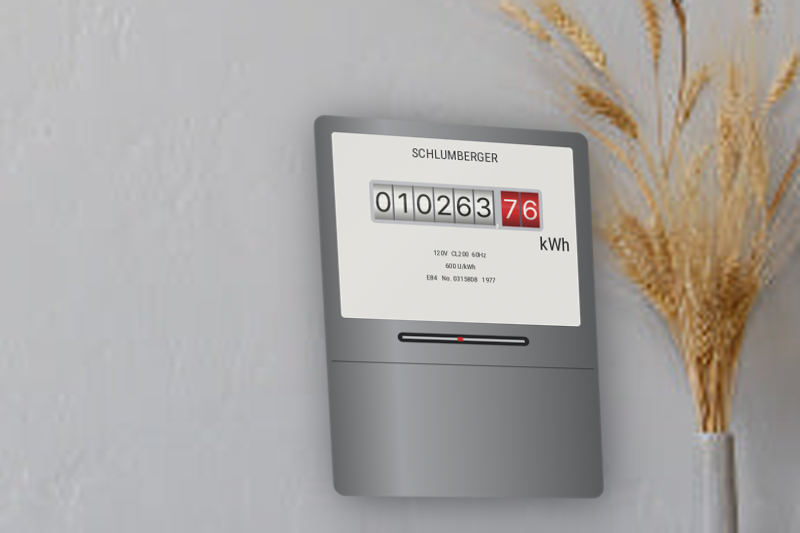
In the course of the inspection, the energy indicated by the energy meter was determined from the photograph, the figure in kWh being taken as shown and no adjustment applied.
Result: 10263.76 kWh
